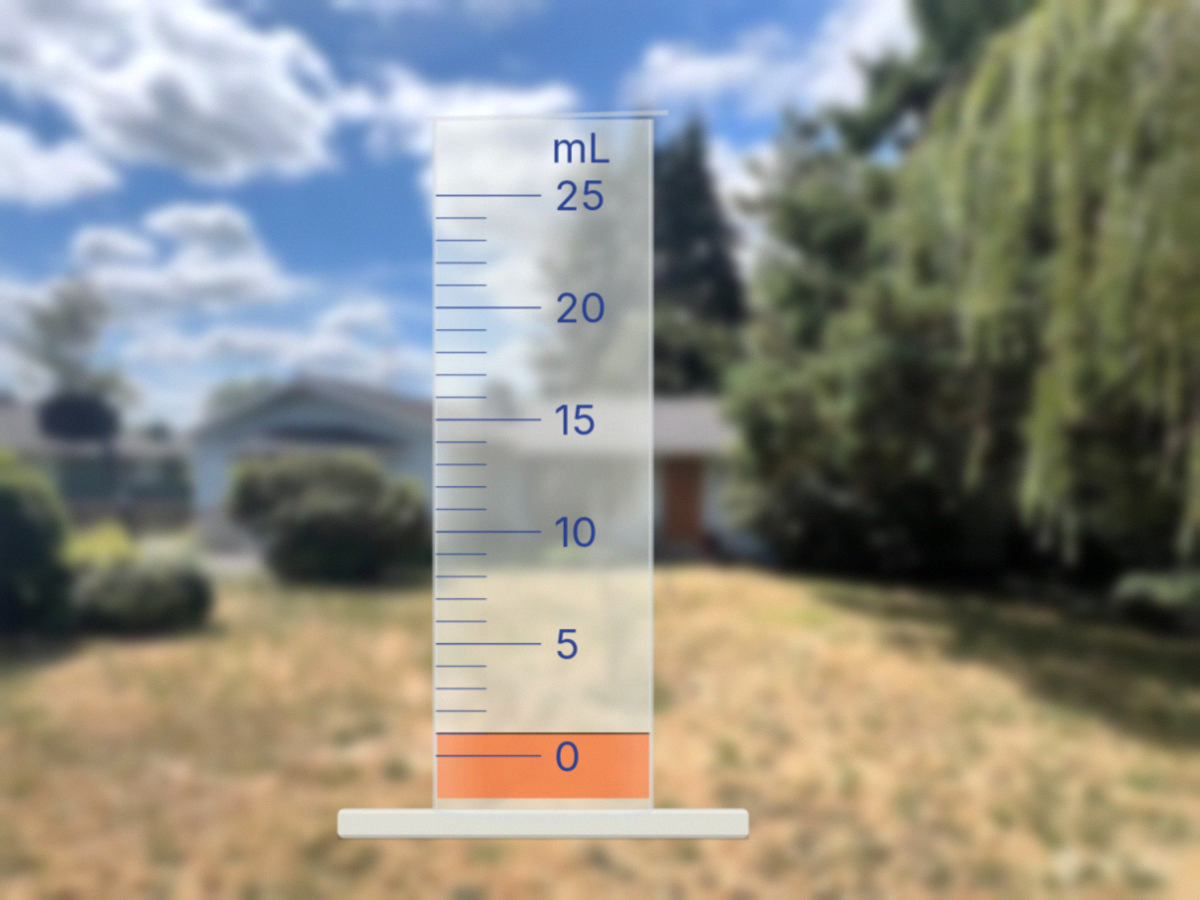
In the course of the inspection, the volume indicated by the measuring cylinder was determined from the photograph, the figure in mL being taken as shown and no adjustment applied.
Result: 1 mL
